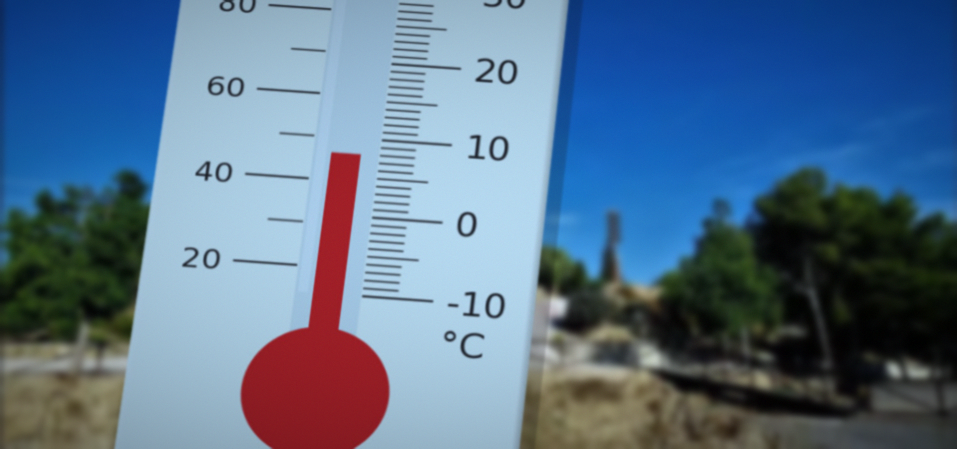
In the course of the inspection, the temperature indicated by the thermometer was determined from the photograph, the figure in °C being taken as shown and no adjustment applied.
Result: 8 °C
